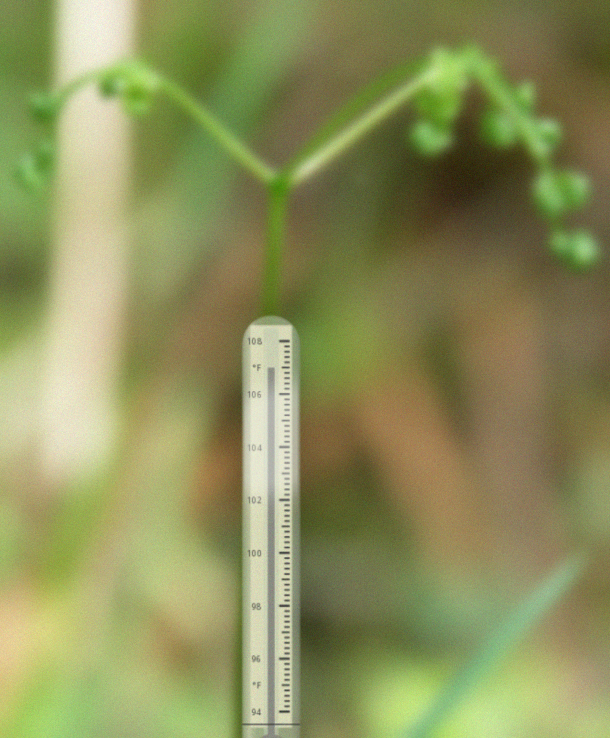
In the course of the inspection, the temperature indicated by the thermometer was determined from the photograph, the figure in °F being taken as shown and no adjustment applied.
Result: 107 °F
